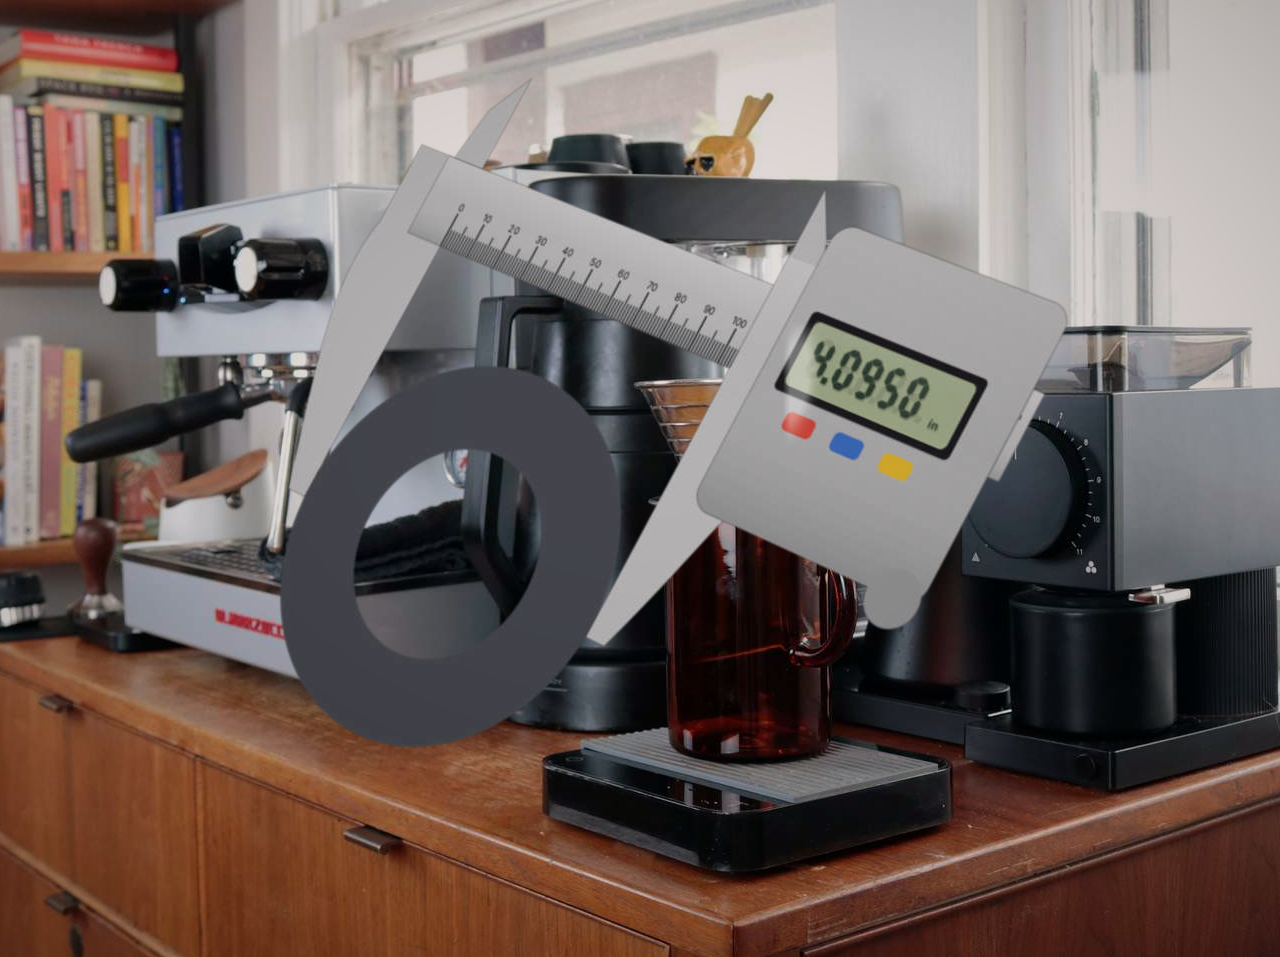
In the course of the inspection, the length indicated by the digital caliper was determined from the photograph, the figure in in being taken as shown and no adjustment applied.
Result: 4.0950 in
